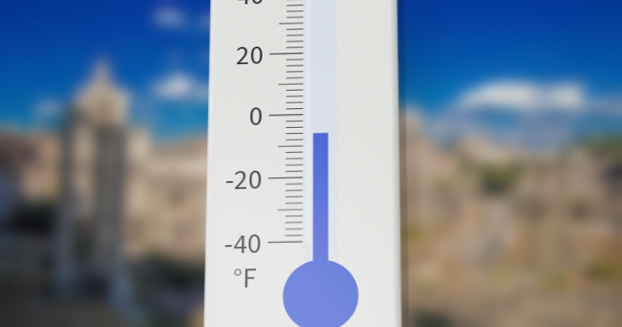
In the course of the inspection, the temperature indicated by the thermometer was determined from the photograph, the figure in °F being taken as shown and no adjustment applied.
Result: -6 °F
